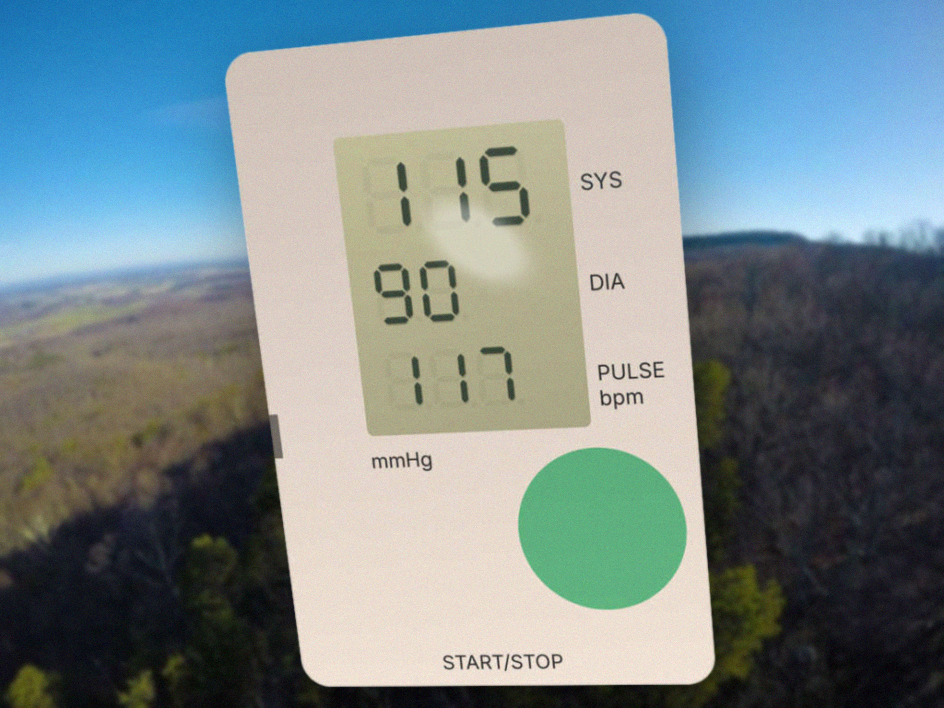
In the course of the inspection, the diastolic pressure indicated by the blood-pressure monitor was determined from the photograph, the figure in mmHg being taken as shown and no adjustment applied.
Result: 90 mmHg
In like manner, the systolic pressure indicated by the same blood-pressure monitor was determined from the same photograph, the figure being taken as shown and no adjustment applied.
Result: 115 mmHg
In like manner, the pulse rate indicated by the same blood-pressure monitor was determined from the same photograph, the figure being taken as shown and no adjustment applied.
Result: 117 bpm
